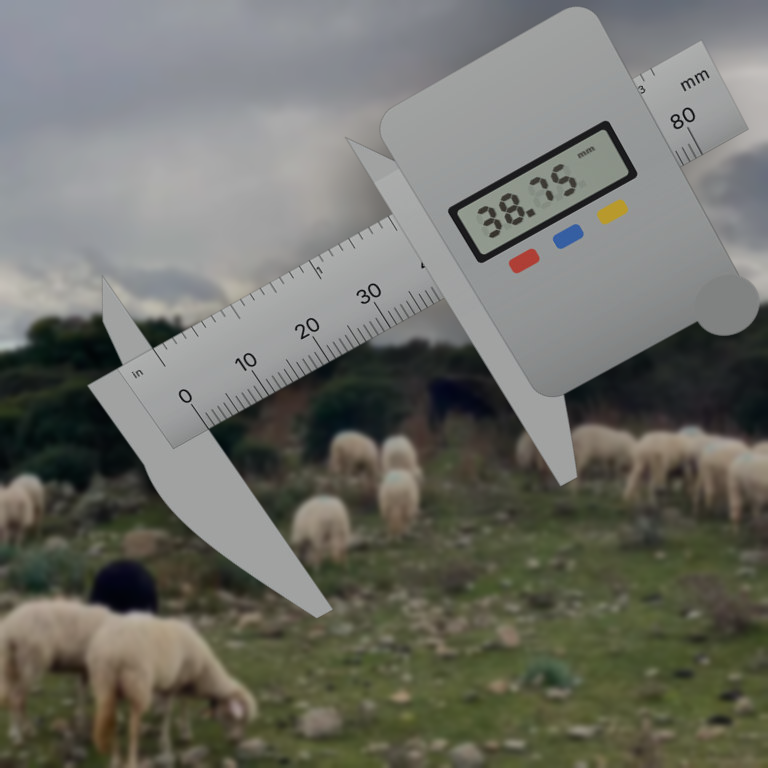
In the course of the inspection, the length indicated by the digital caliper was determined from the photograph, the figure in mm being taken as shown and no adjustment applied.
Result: 38.75 mm
